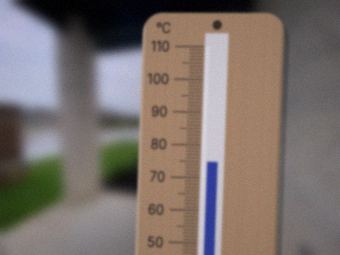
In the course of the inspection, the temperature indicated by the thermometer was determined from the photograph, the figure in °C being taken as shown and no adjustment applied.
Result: 75 °C
